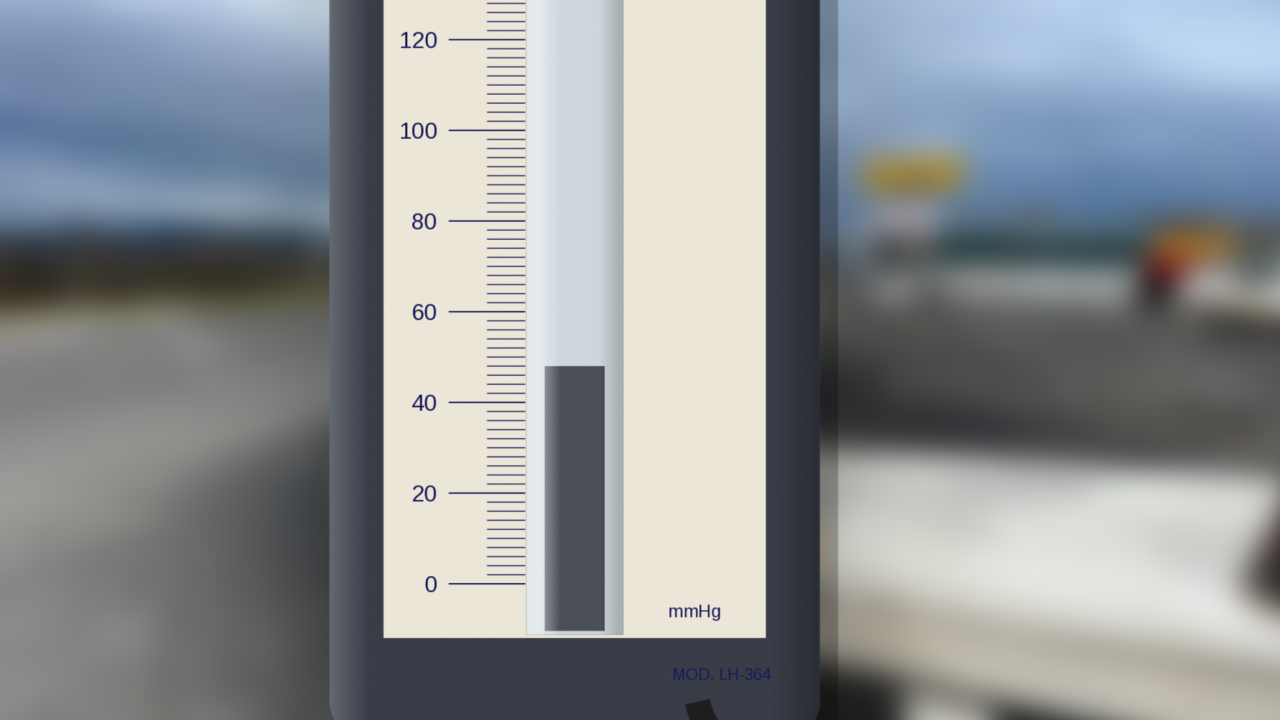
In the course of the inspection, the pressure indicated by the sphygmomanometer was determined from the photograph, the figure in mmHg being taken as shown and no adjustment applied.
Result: 48 mmHg
